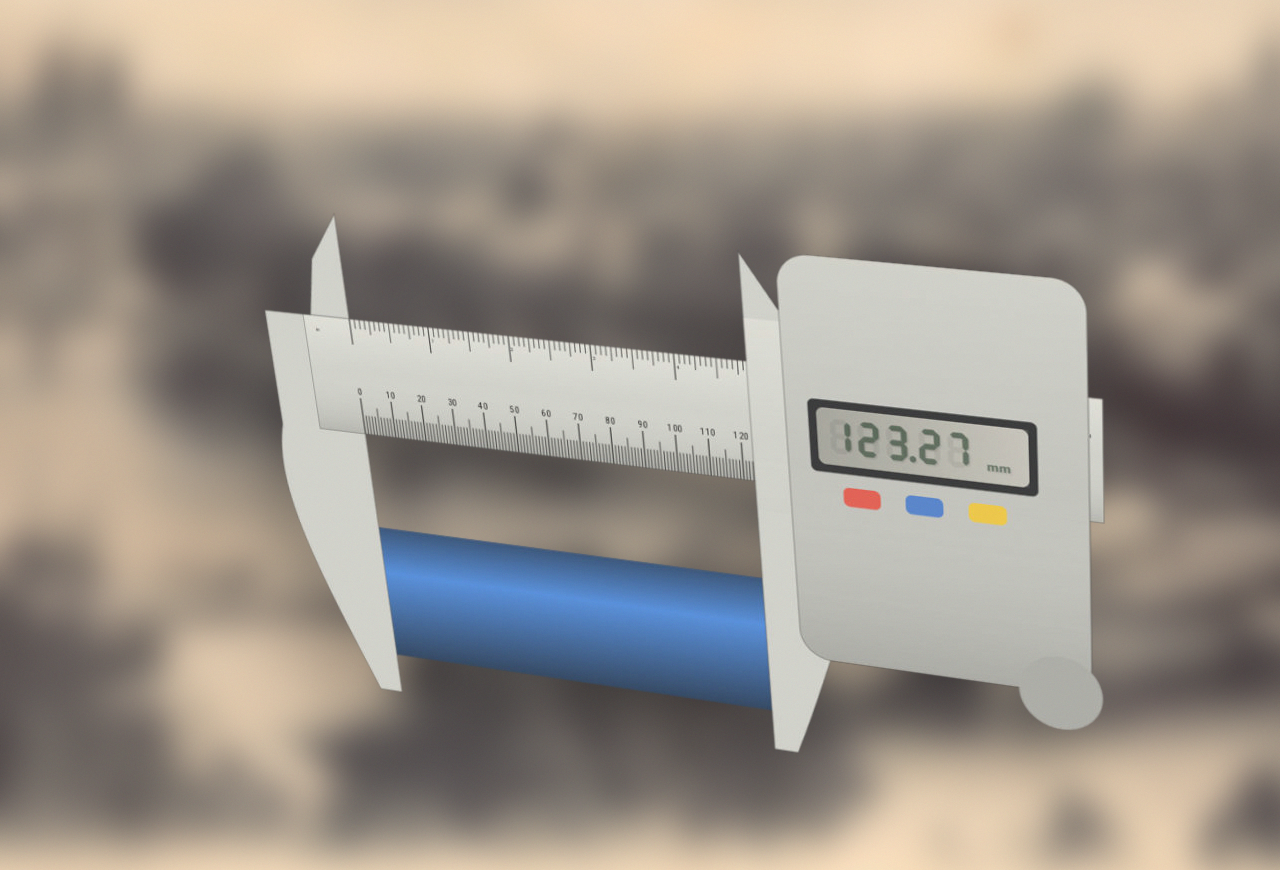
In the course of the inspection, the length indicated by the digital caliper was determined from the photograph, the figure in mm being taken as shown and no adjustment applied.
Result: 123.27 mm
